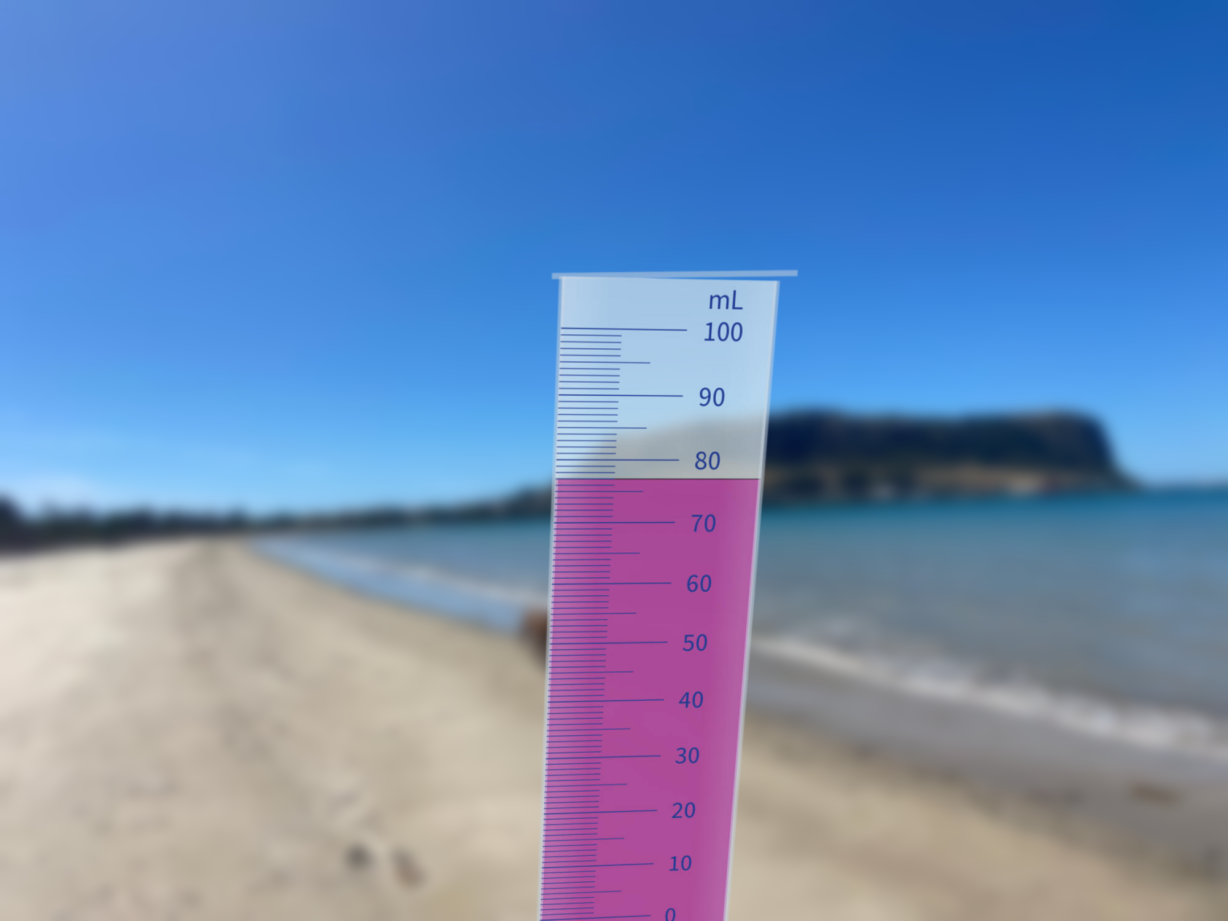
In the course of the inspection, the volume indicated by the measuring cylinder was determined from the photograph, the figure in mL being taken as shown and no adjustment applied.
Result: 77 mL
